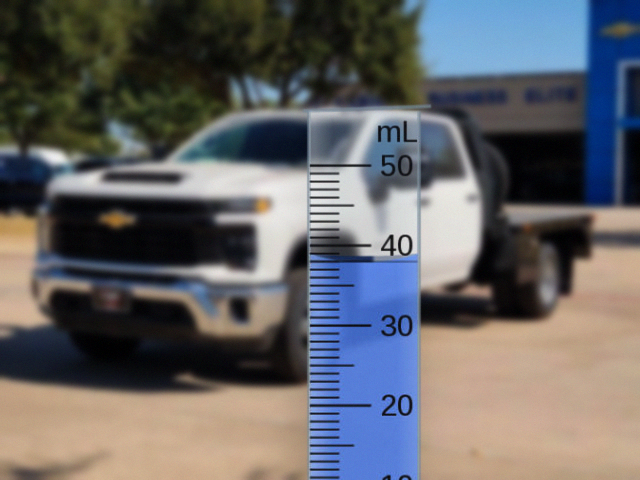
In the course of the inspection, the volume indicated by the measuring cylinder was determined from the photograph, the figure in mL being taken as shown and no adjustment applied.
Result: 38 mL
